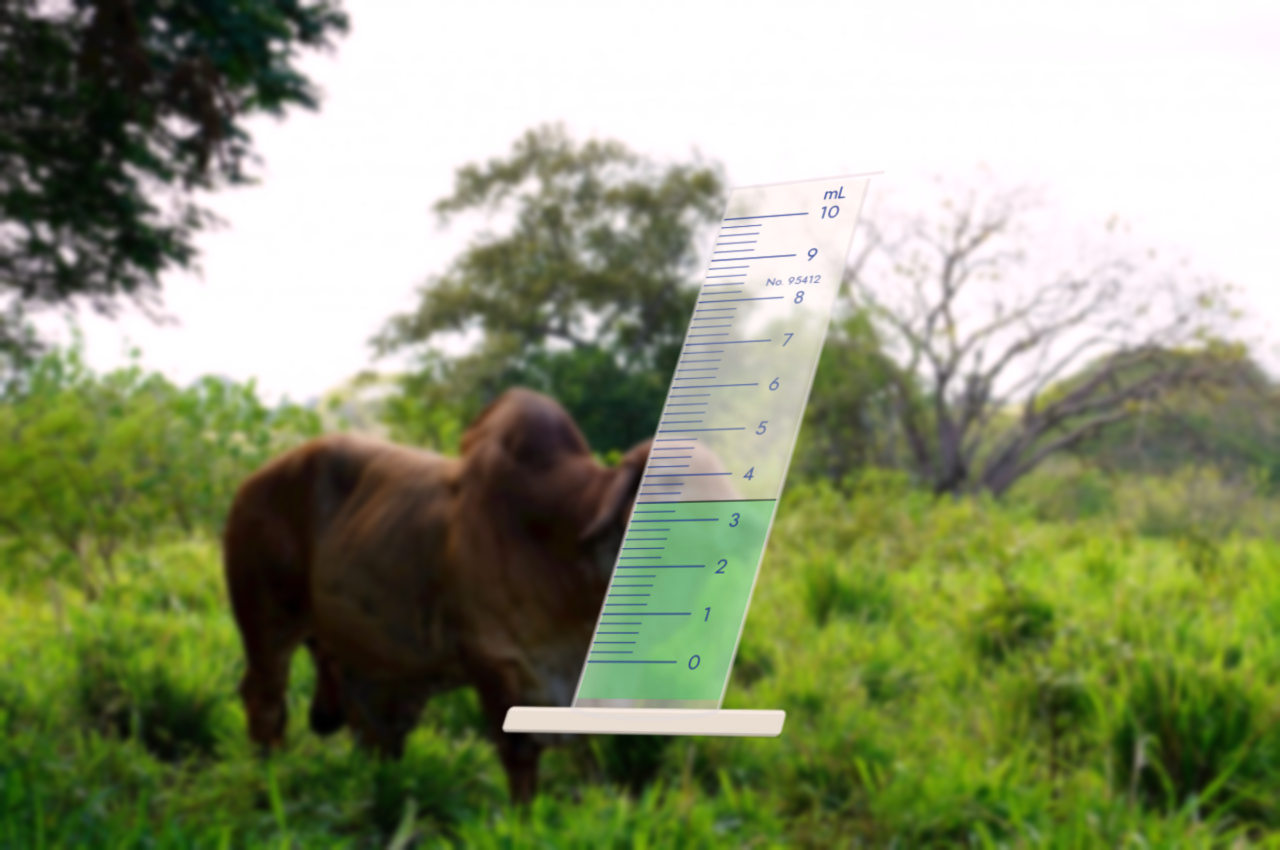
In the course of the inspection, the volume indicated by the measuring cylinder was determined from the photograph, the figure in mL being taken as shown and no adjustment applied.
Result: 3.4 mL
